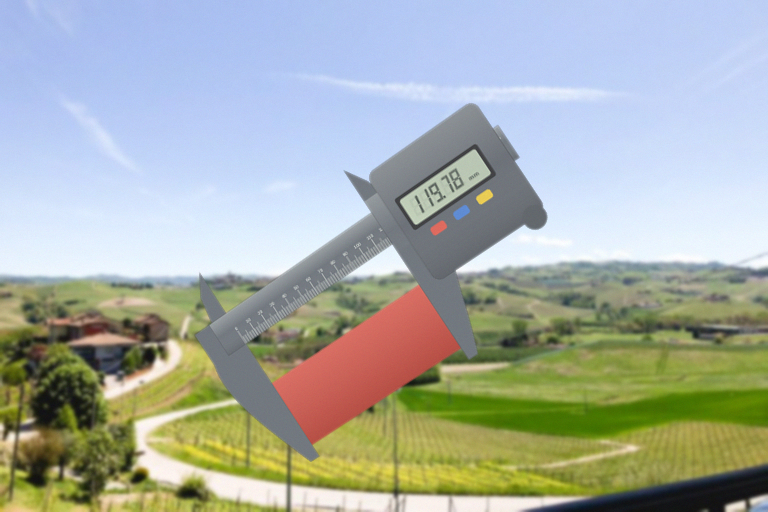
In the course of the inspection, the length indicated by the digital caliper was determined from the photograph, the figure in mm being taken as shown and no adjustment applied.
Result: 119.78 mm
